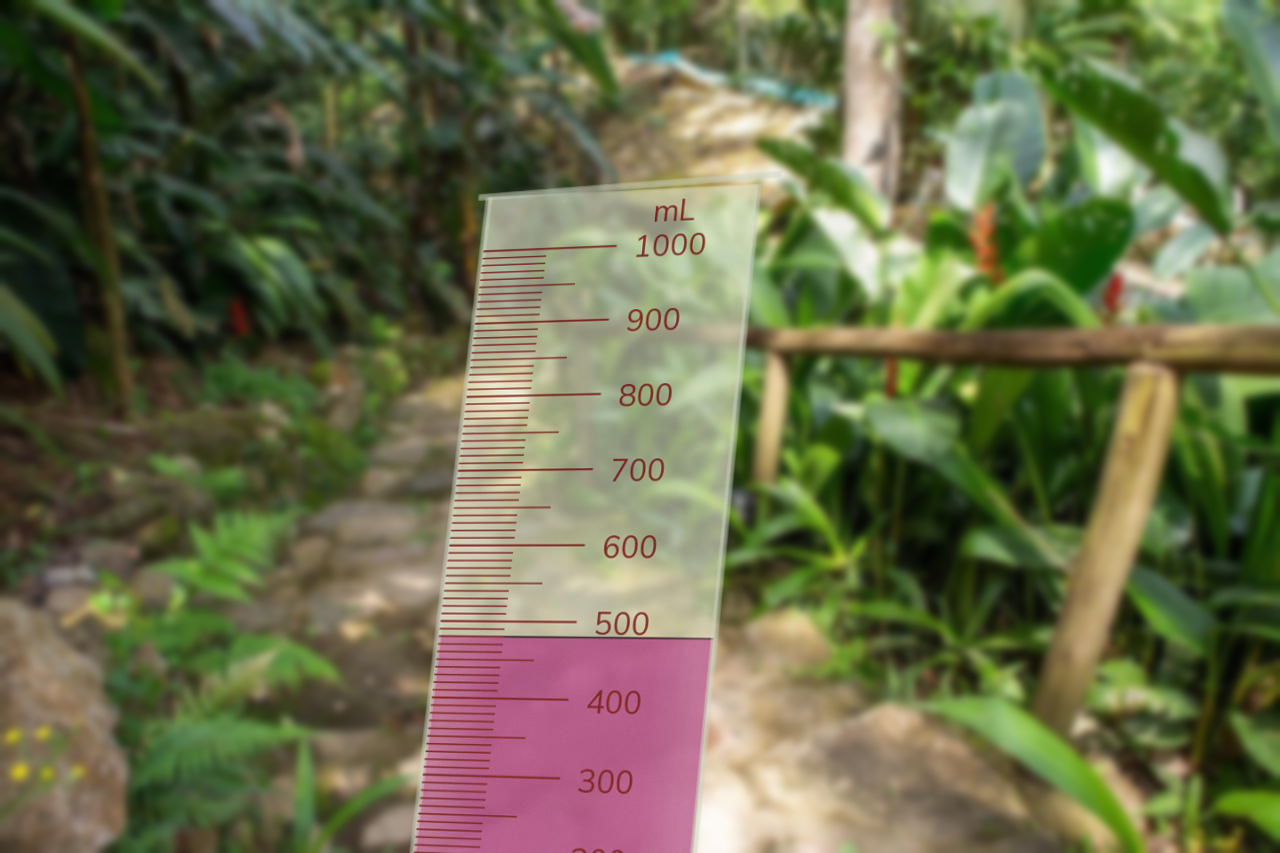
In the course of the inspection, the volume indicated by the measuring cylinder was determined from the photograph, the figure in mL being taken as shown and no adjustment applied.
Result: 480 mL
